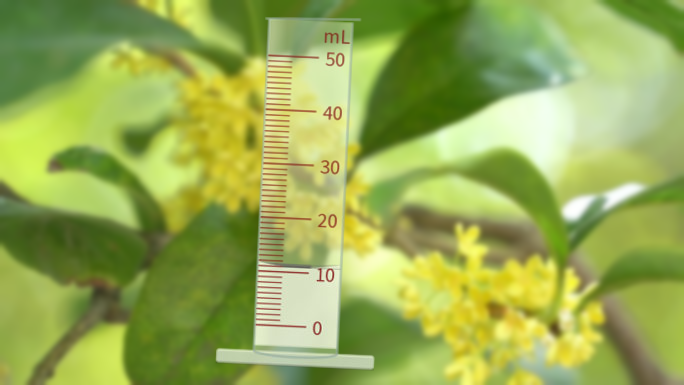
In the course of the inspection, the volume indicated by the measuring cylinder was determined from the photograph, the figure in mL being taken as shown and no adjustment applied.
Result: 11 mL
